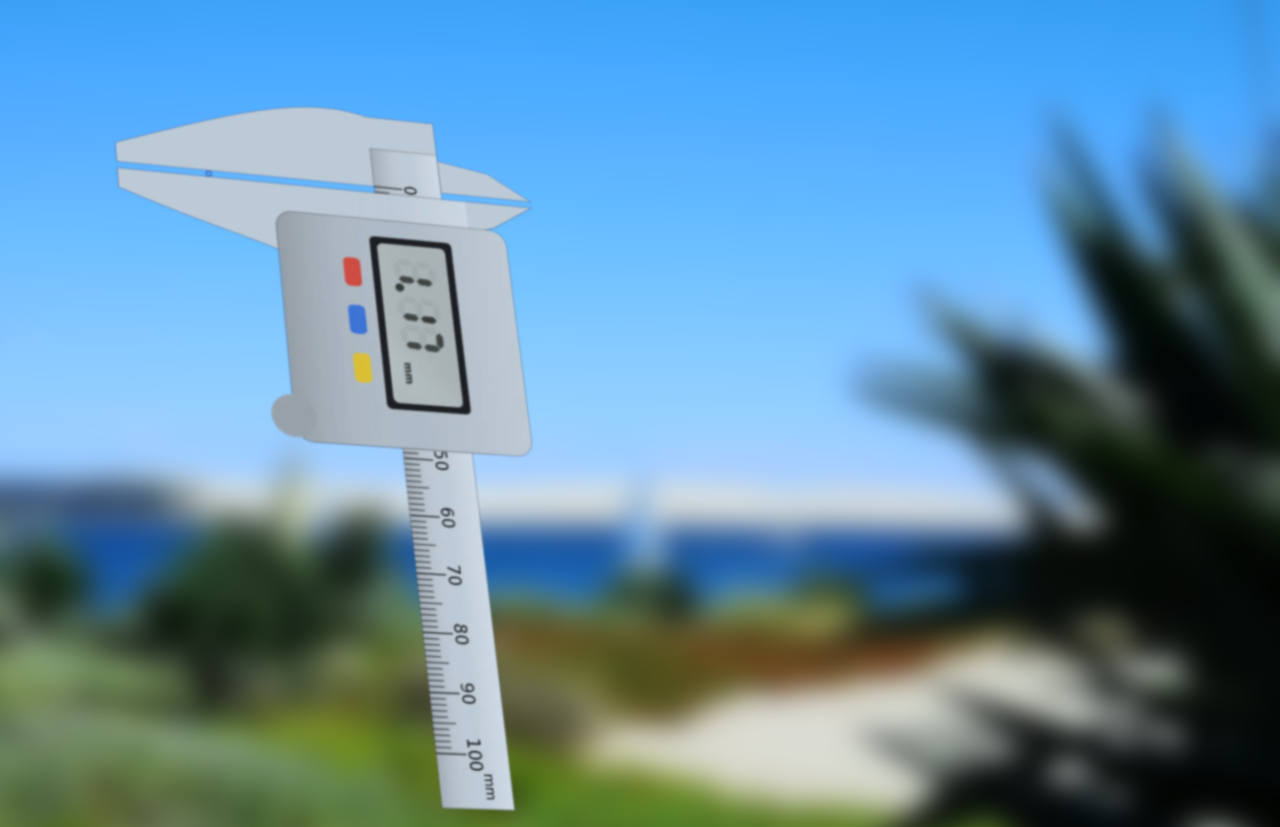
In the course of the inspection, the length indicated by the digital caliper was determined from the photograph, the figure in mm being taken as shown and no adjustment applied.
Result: 1.17 mm
